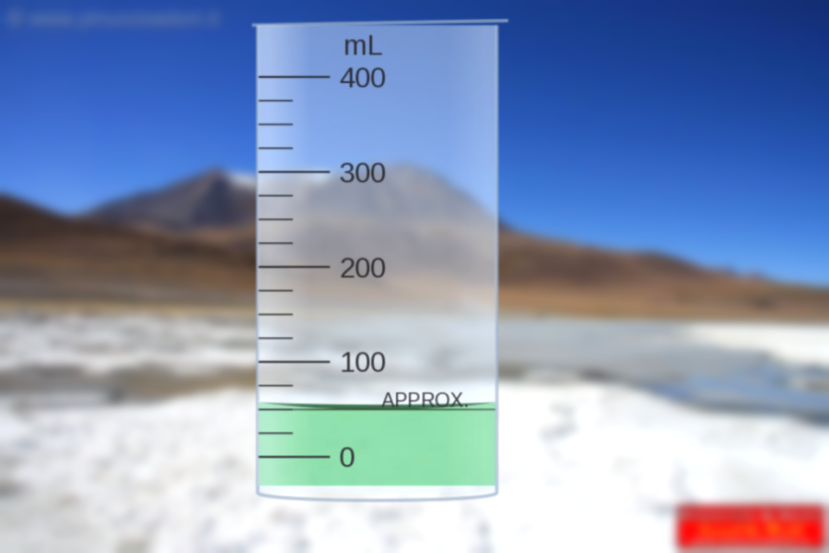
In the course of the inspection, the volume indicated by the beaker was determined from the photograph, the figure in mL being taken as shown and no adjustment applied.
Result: 50 mL
